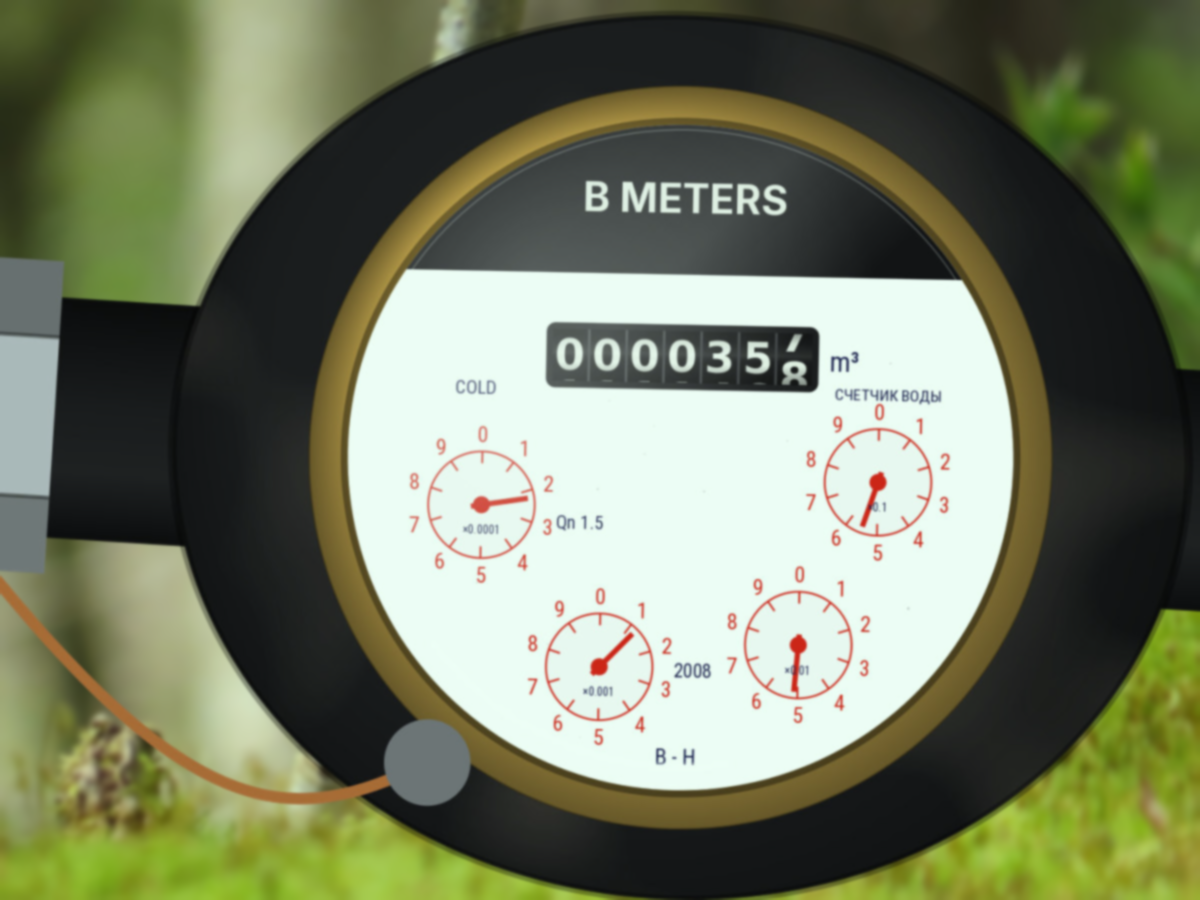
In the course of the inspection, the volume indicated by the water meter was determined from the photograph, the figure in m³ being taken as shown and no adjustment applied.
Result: 357.5512 m³
